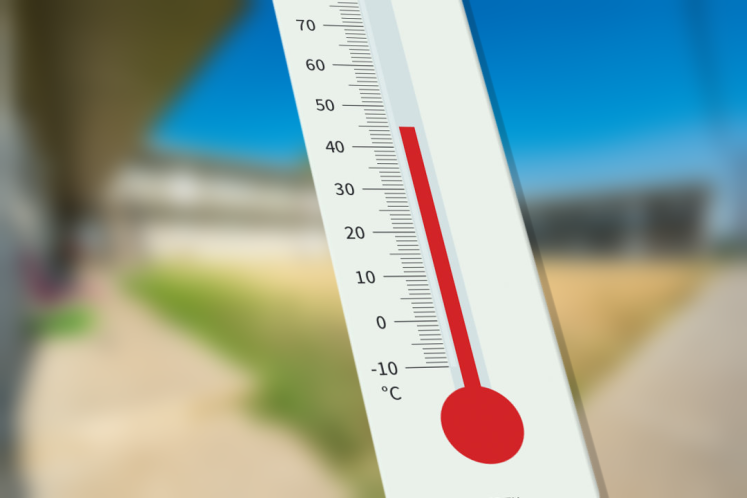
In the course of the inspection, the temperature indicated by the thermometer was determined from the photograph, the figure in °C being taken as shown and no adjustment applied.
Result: 45 °C
